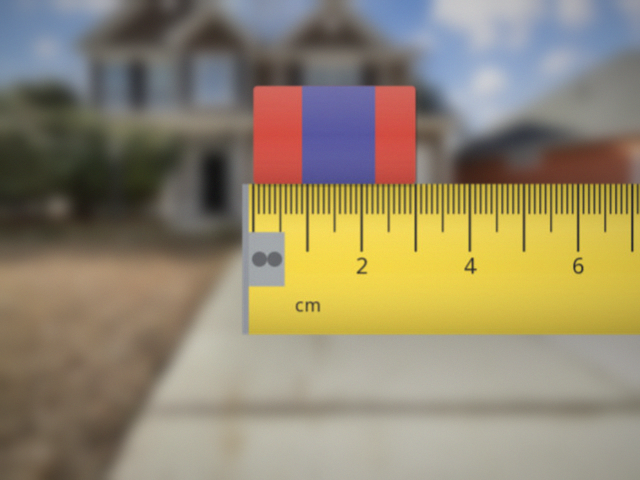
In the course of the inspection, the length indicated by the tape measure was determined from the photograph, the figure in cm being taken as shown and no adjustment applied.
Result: 3 cm
